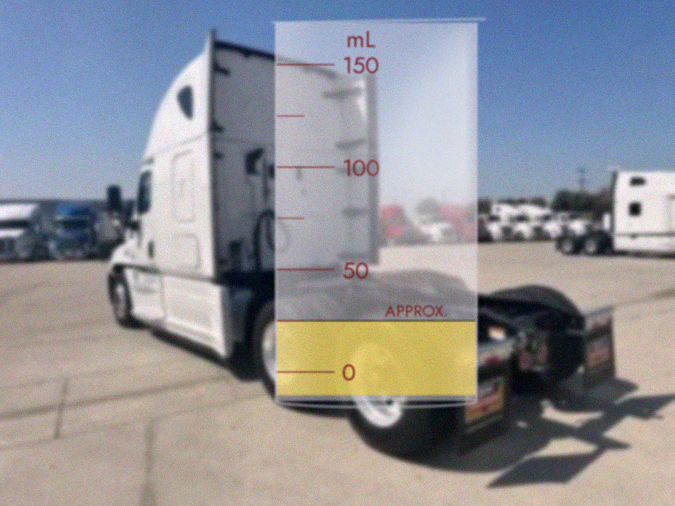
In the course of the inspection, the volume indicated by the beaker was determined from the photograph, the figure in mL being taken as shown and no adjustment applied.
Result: 25 mL
